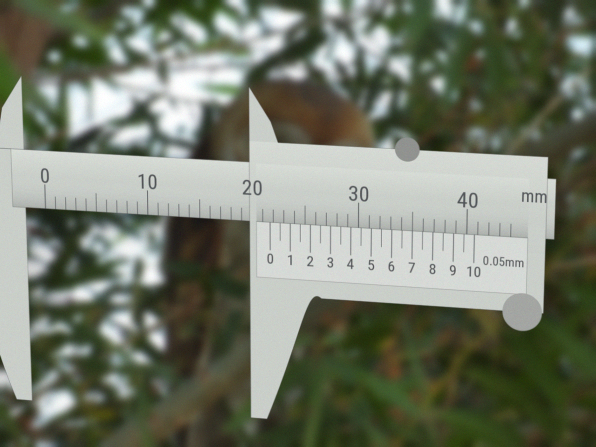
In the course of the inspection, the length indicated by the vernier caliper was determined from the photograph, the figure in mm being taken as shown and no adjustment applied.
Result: 21.7 mm
